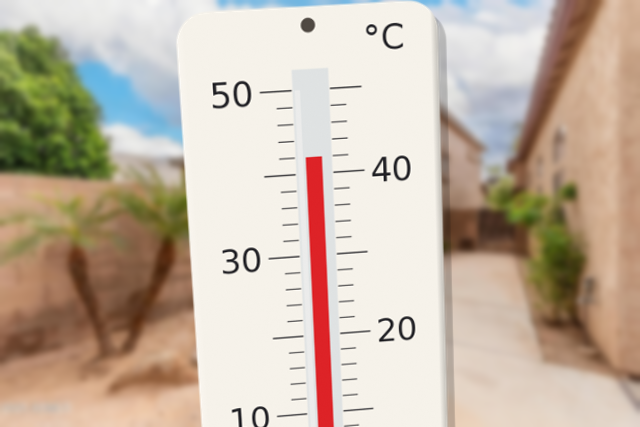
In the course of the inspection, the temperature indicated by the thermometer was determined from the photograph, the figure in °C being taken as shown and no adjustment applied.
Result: 42 °C
